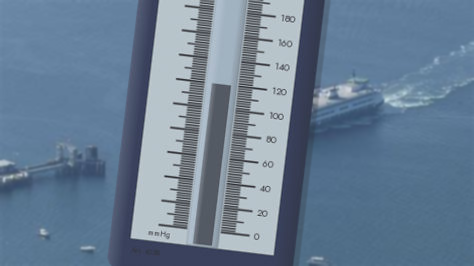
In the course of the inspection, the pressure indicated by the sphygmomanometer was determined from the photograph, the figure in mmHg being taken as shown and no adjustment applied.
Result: 120 mmHg
